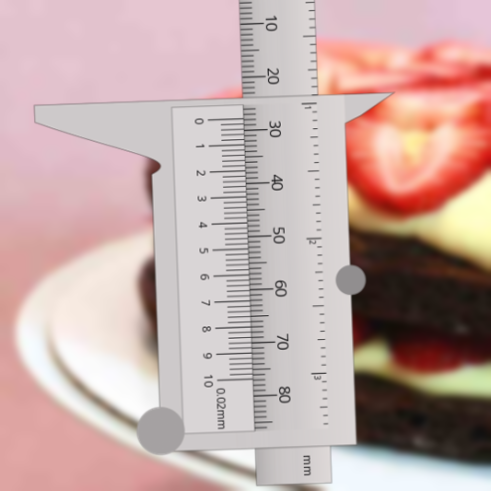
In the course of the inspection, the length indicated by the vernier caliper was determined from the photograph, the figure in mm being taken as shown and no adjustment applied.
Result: 27.8 mm
